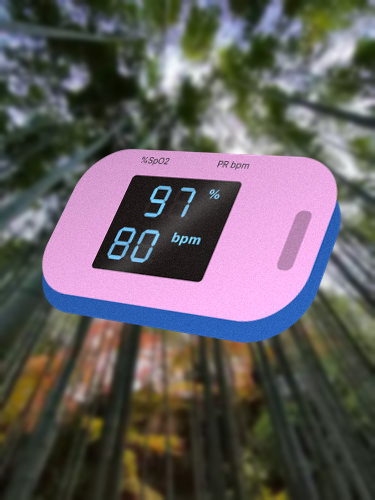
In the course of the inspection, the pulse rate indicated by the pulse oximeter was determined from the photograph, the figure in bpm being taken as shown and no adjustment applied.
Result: 80 bpm
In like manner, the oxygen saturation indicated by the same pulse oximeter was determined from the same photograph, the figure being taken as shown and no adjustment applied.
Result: 97 %
